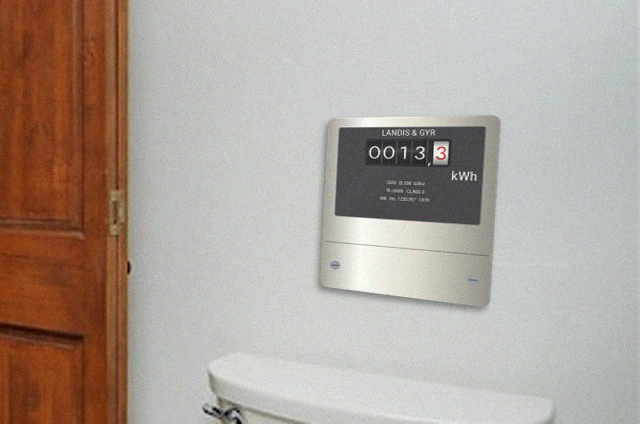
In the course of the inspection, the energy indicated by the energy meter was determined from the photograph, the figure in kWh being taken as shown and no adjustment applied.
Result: 13.3 kWh
